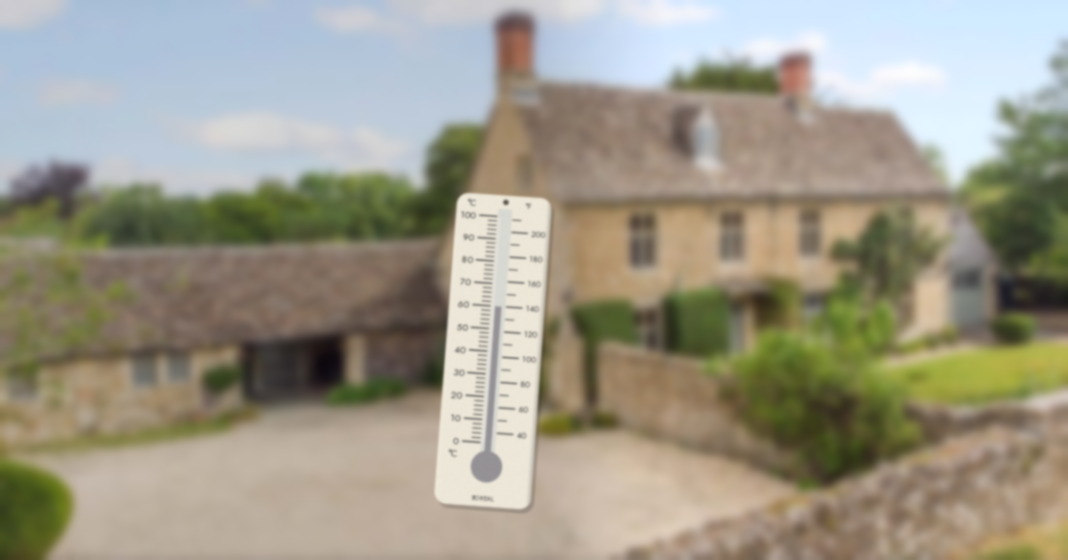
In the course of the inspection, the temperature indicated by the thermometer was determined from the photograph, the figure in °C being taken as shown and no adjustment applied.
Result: 60 °C
